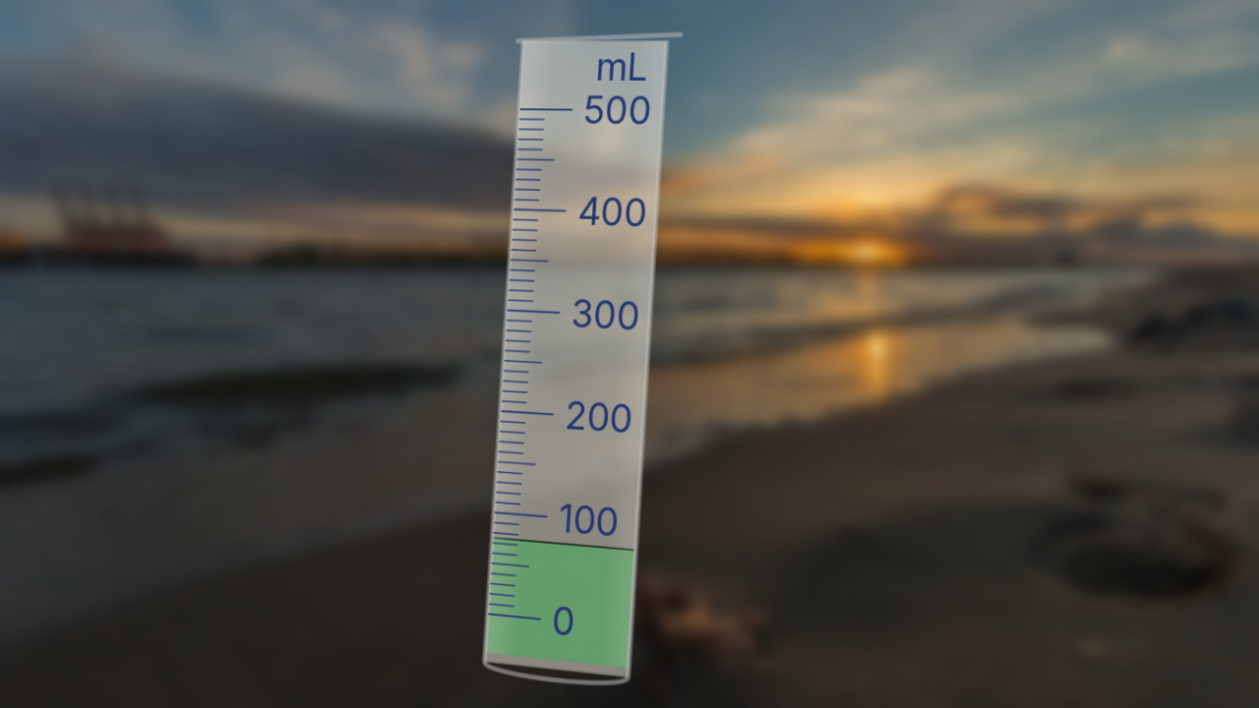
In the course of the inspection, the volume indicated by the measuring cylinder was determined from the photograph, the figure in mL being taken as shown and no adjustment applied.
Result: 75 mL
